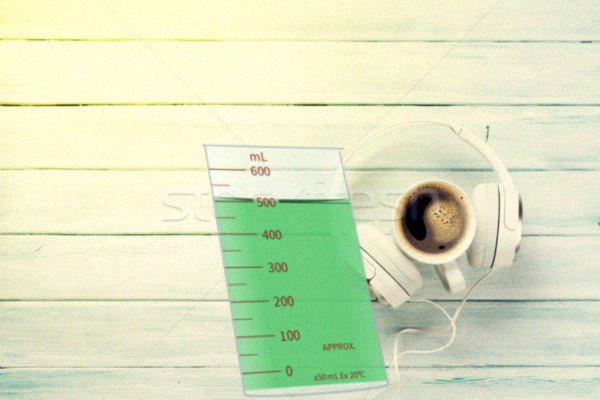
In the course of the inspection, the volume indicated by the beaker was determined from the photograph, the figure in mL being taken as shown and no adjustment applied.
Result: 500 mL
